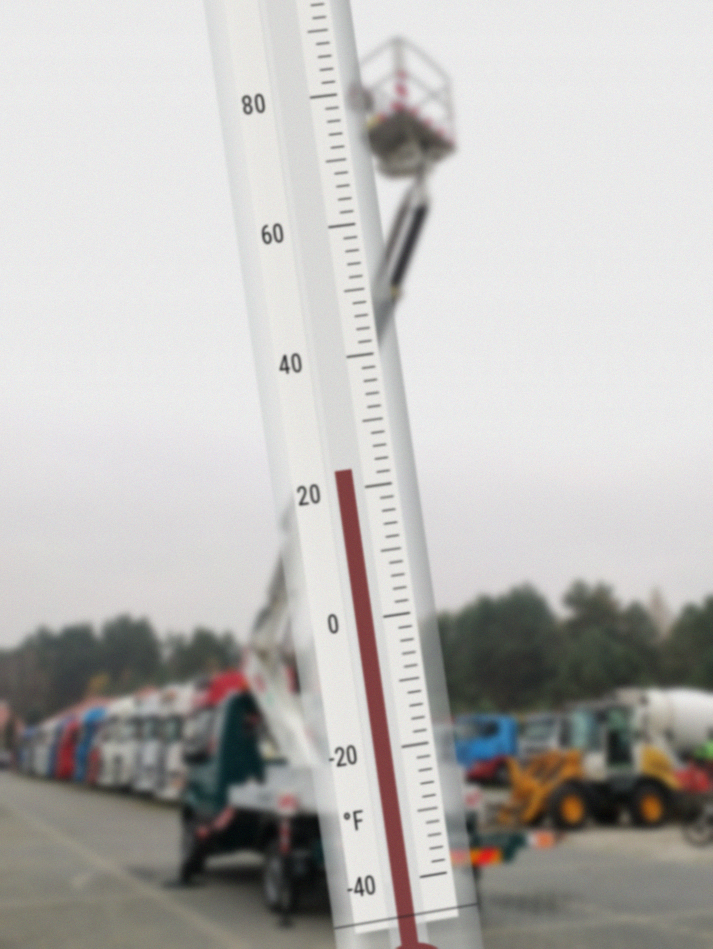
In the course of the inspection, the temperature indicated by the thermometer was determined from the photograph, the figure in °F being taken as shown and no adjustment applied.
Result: 23 °F
